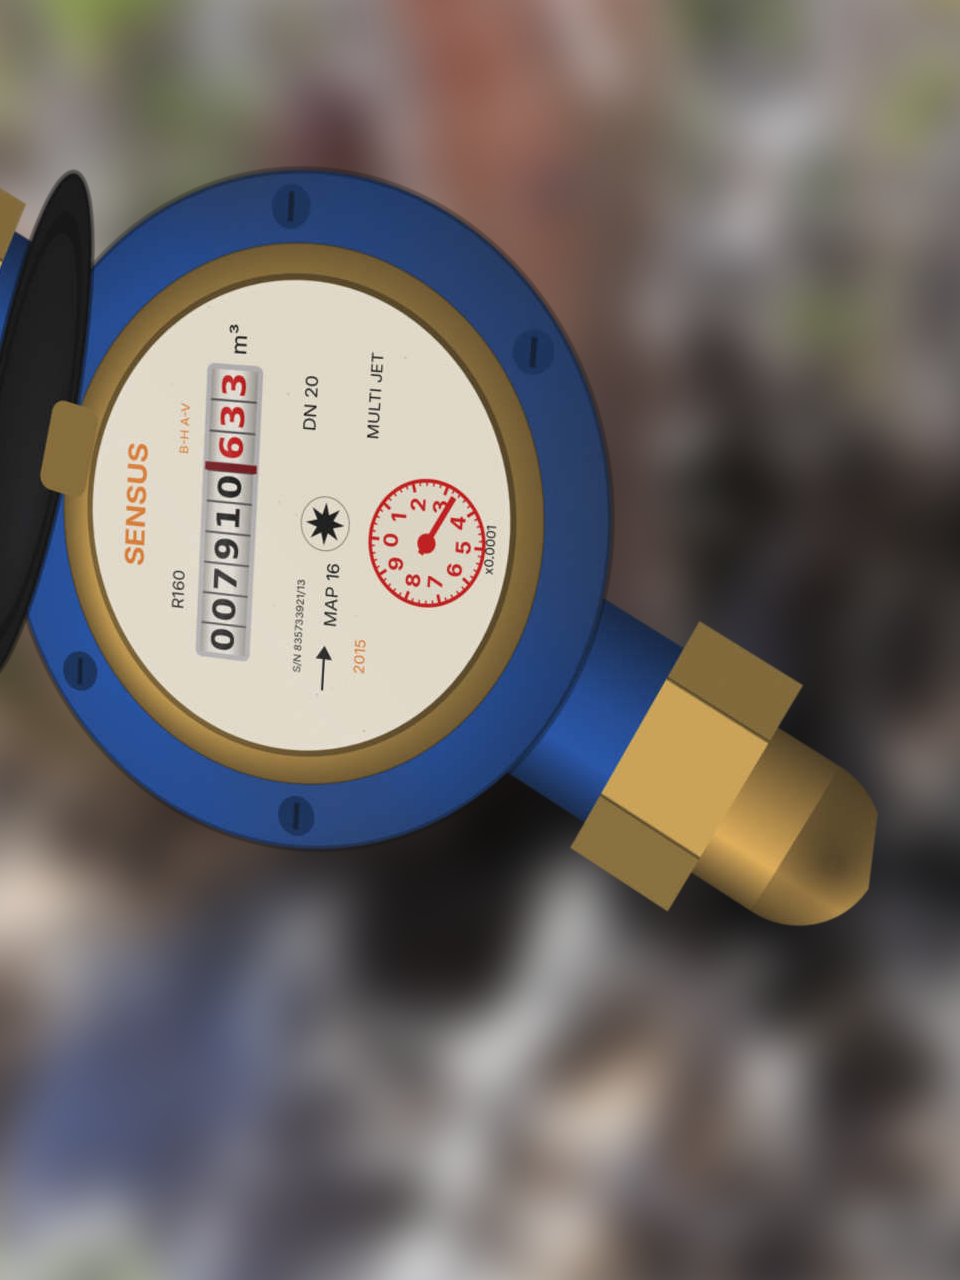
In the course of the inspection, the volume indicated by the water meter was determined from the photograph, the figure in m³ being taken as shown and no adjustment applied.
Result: 7910.6333 m³
